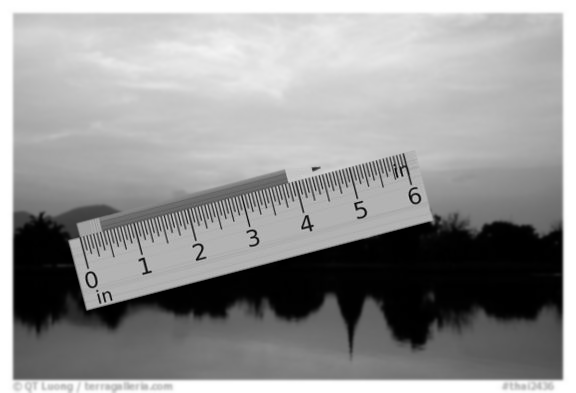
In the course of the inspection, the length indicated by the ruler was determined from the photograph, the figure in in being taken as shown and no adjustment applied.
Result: 4.5 in
